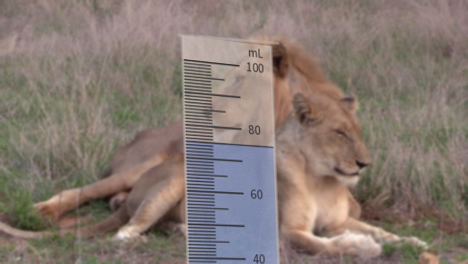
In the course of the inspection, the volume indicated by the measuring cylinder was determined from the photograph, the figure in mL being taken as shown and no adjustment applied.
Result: 75 mL
